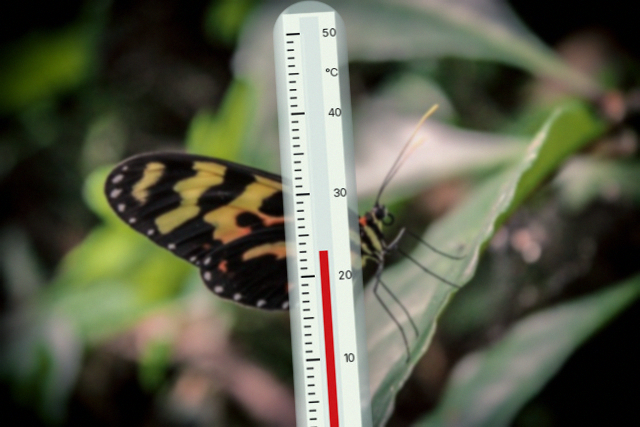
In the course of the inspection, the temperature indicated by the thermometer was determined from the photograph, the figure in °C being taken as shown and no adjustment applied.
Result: 23 °C
